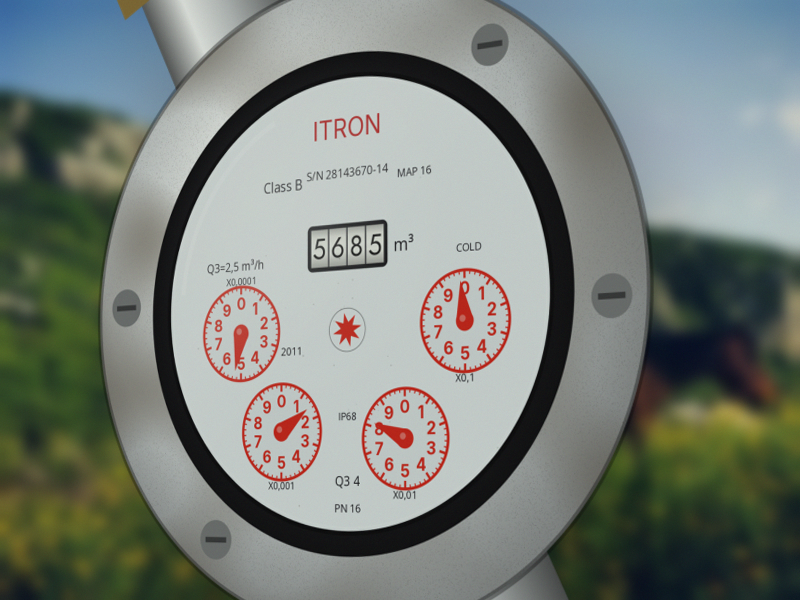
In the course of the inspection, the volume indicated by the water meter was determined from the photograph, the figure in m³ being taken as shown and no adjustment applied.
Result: 5684.9815 m³
